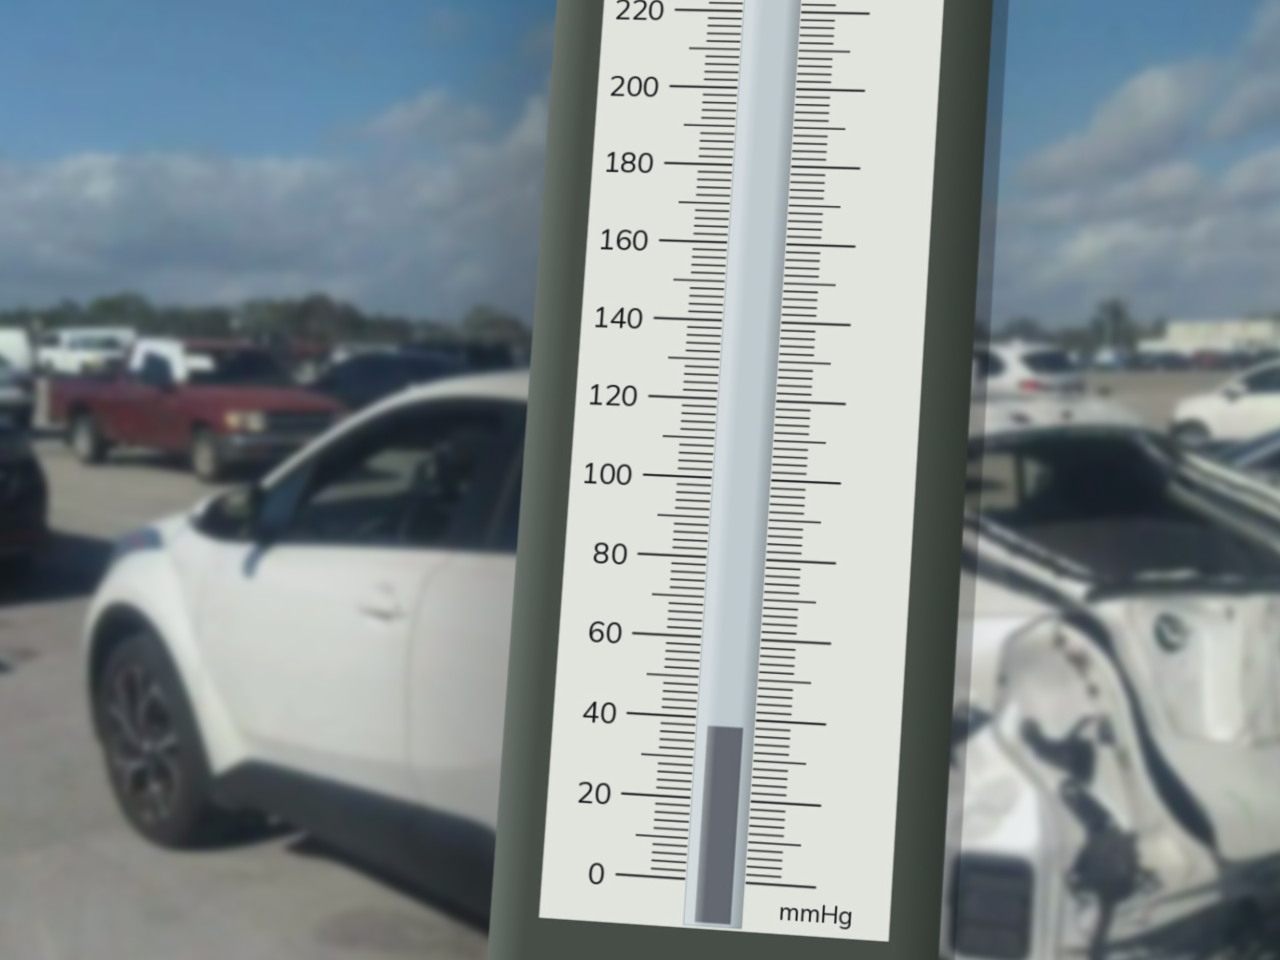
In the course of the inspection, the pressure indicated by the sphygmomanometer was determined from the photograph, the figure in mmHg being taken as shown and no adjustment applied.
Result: 38 mmHg
